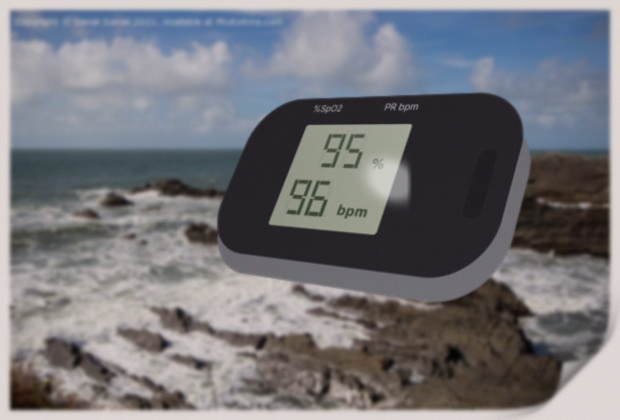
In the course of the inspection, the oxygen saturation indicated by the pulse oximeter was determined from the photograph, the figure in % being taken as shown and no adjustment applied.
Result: 95 %
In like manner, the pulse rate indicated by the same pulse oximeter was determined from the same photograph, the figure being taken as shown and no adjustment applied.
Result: 96 bpm
